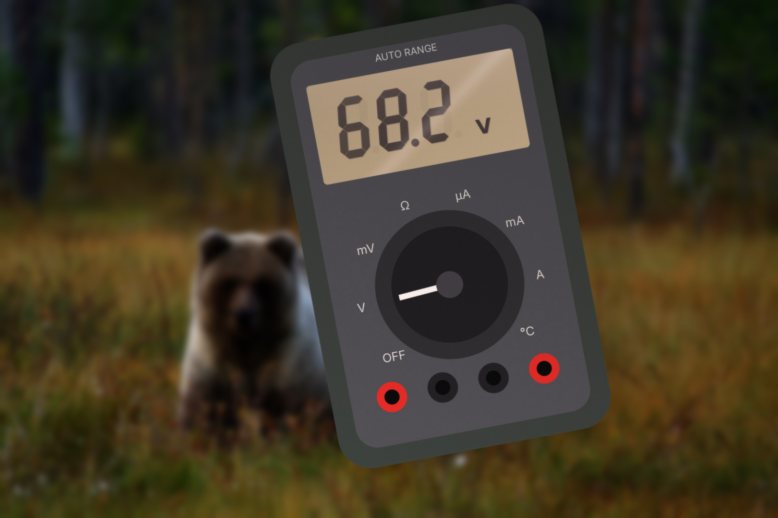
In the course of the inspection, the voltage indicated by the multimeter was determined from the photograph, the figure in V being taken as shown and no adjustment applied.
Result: 68.2 V
